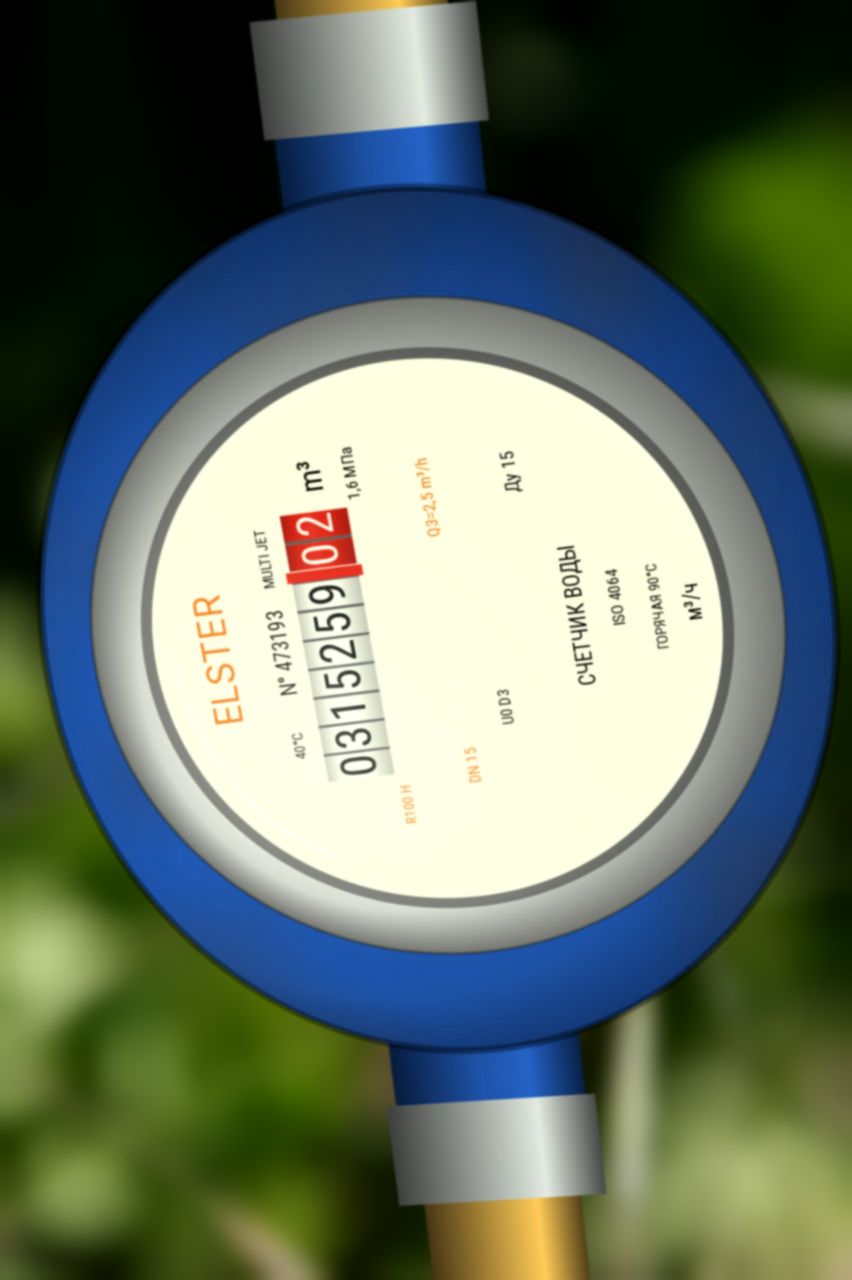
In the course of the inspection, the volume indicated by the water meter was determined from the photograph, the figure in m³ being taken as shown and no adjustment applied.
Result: 315259.02 m³
